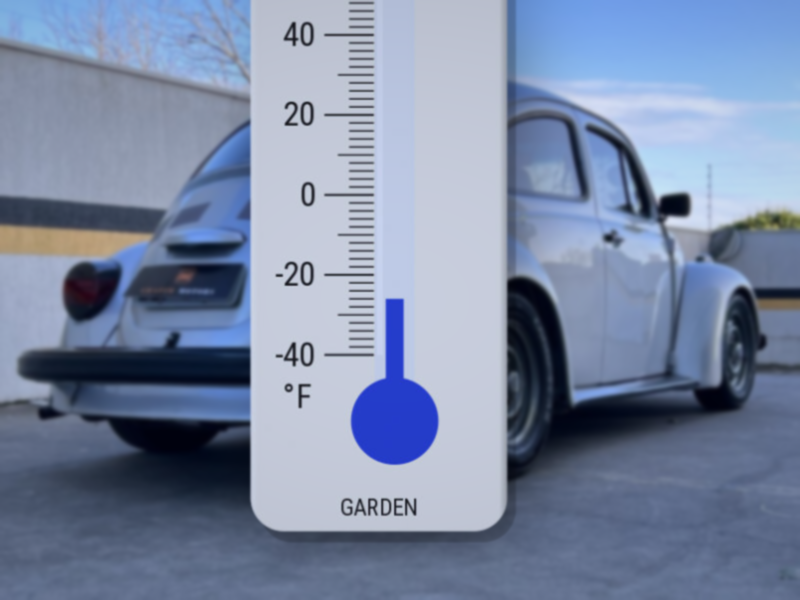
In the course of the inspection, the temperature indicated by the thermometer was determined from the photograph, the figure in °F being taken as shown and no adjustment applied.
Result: -26 °F
